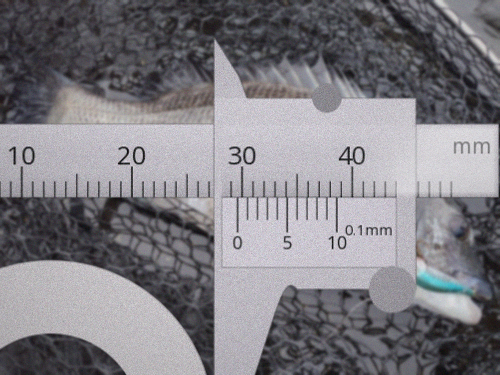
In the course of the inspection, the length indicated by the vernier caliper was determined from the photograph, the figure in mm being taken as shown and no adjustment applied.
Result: 29.6 mm
